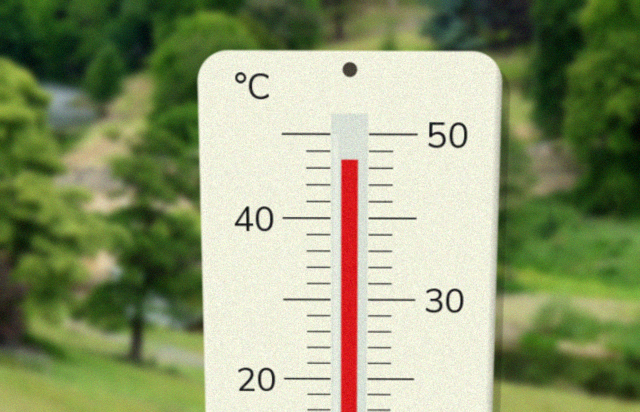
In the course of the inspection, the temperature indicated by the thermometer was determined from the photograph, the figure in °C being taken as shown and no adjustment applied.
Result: 47 °C
